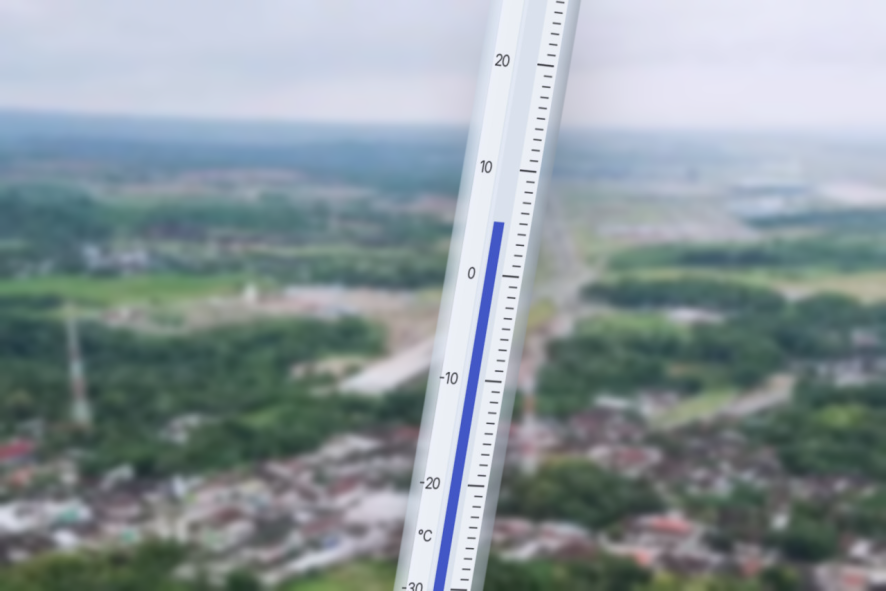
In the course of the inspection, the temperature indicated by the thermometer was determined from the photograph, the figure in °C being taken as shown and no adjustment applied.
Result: 5 °C
